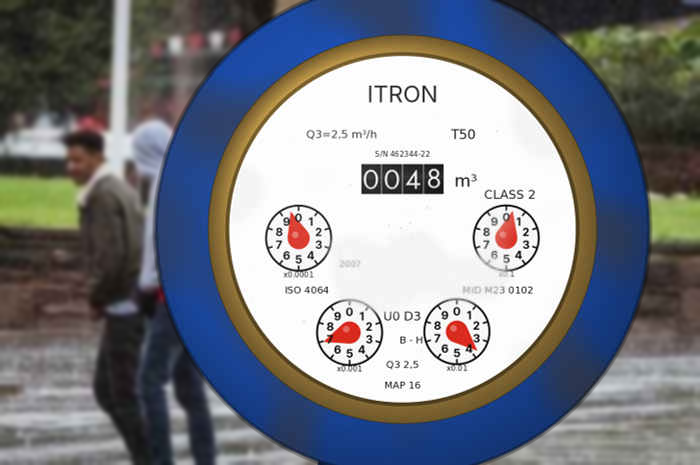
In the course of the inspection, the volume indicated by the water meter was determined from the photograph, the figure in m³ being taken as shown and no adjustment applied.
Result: 48.0369 m³
